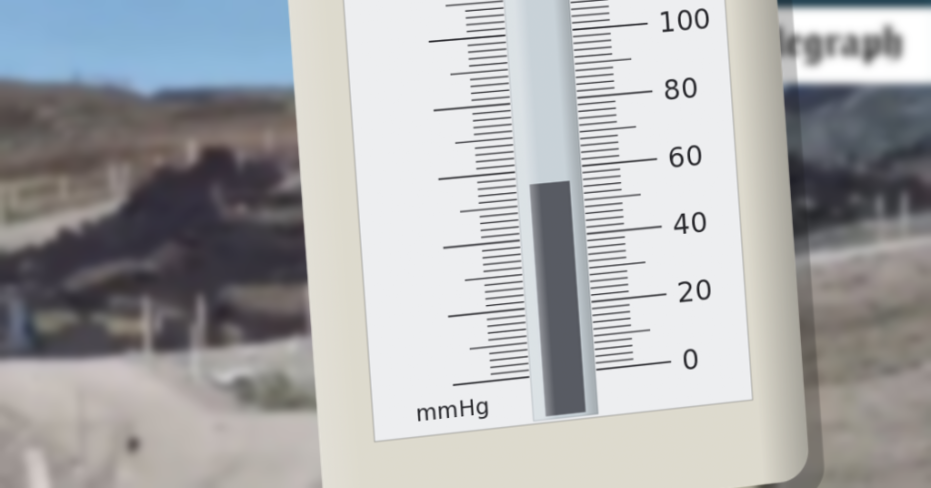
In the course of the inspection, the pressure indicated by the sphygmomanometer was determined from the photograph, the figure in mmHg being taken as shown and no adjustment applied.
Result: 56 mmHg
